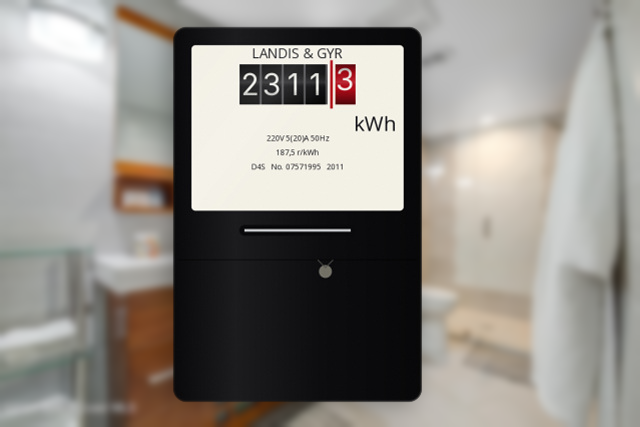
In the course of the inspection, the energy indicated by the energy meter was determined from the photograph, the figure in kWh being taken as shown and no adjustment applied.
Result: 2311.3 kWh
